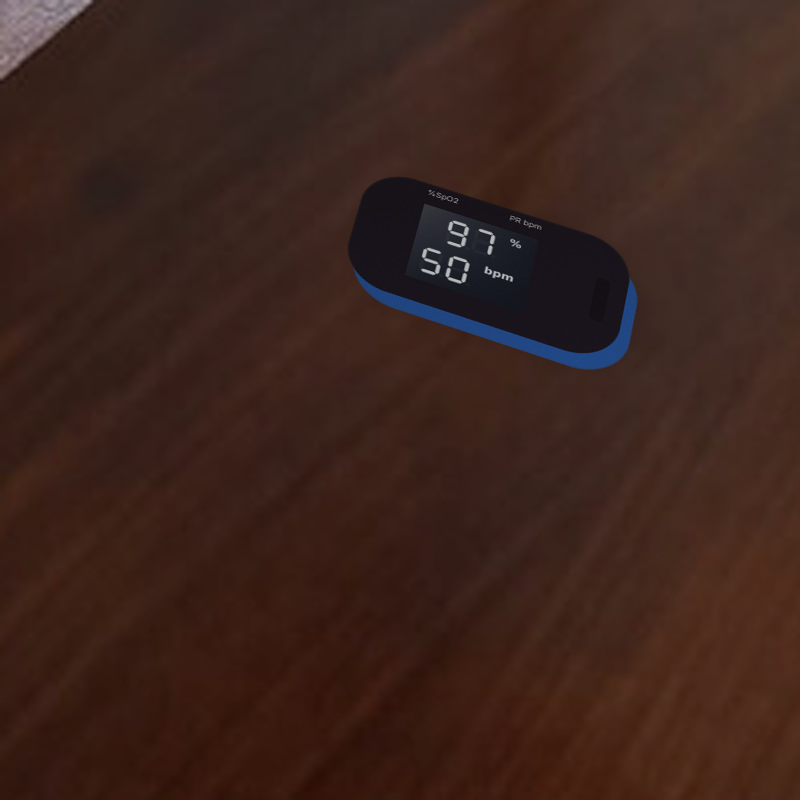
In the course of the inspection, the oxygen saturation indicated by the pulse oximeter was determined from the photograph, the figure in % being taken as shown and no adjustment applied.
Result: 97 %
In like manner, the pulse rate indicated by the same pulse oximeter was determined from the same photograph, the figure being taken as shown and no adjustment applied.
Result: 50 bpm
